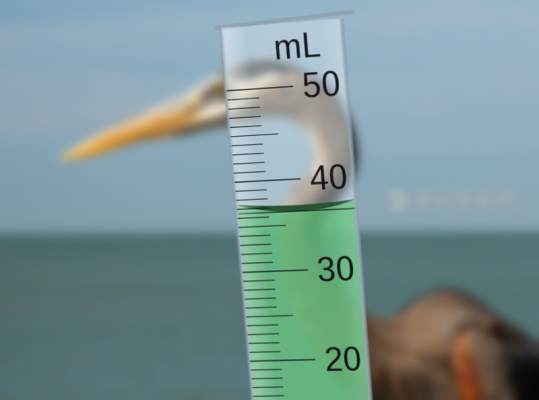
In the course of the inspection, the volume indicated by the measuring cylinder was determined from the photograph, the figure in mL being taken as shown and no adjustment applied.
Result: 36.5 mL
